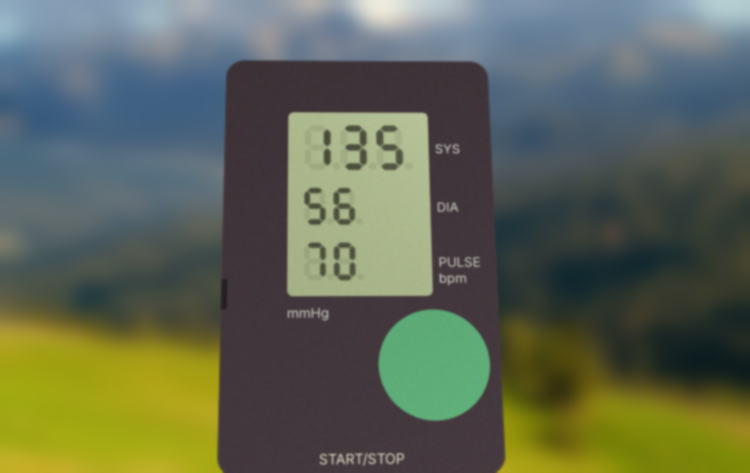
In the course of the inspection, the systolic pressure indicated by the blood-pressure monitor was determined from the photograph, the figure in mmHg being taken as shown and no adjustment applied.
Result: 135 mmHg
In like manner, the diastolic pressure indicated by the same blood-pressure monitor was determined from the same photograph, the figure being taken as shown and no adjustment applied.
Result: 56 mmHg
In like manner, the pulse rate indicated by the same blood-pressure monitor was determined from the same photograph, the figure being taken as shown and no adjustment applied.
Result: 70 bpm
